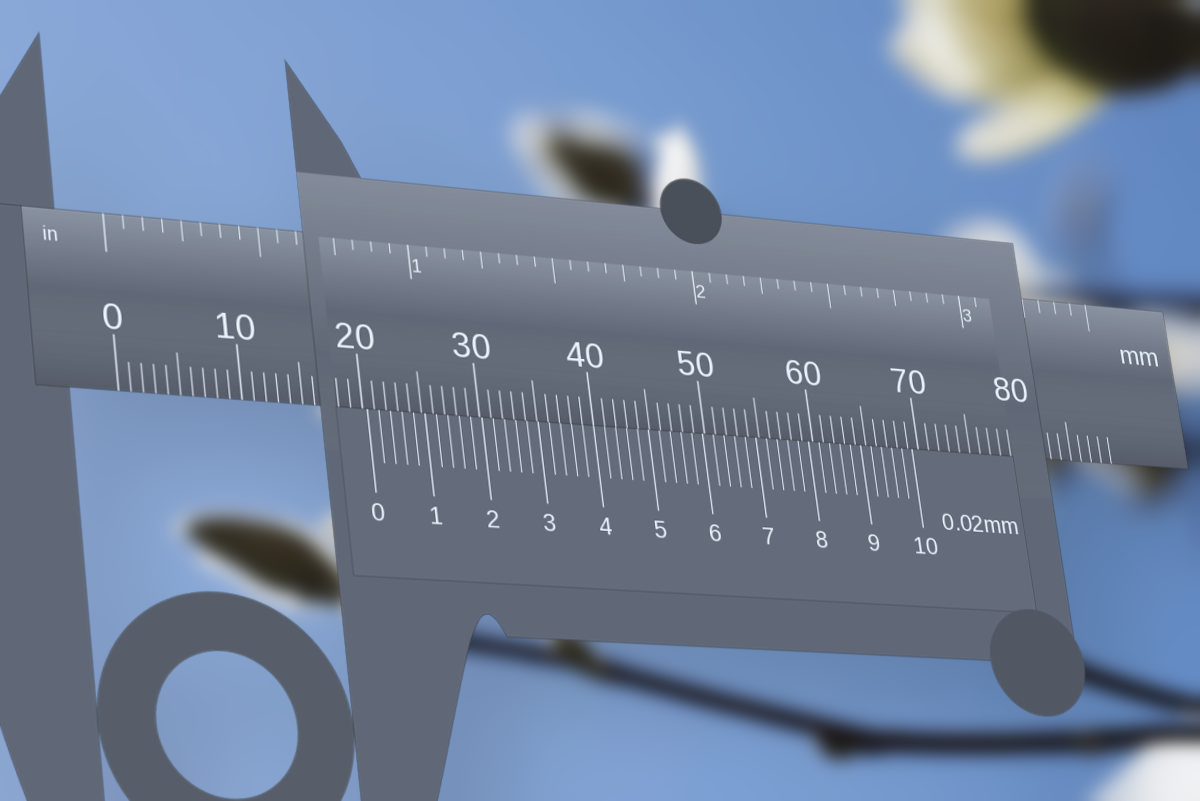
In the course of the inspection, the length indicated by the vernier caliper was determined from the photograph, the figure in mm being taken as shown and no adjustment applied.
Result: 20.4 mm
